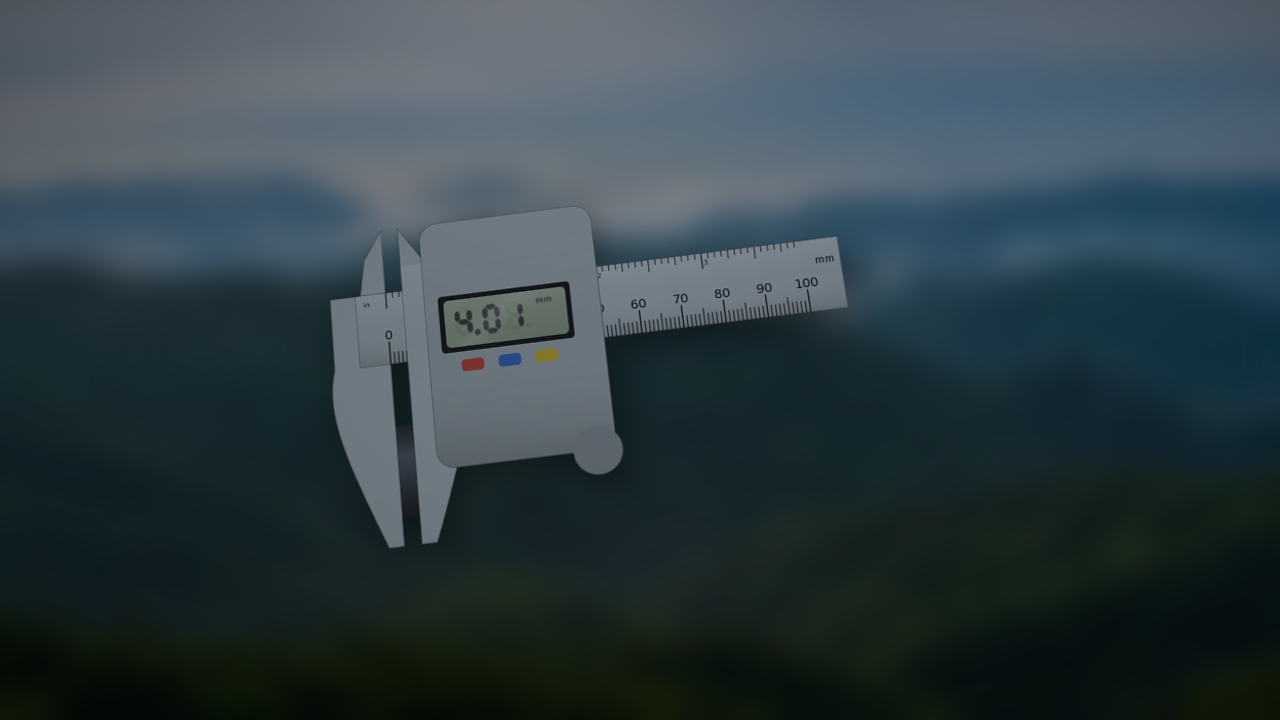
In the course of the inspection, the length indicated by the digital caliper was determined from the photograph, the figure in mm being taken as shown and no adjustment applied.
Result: 4.01 mm
